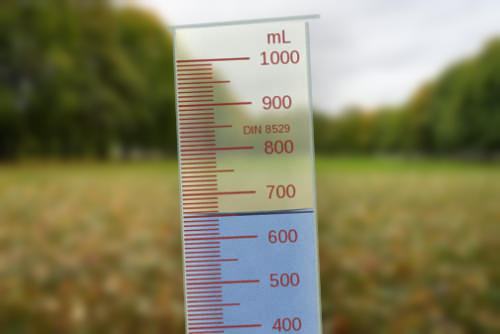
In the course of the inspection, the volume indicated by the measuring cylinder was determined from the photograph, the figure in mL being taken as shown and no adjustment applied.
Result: 650 mL
